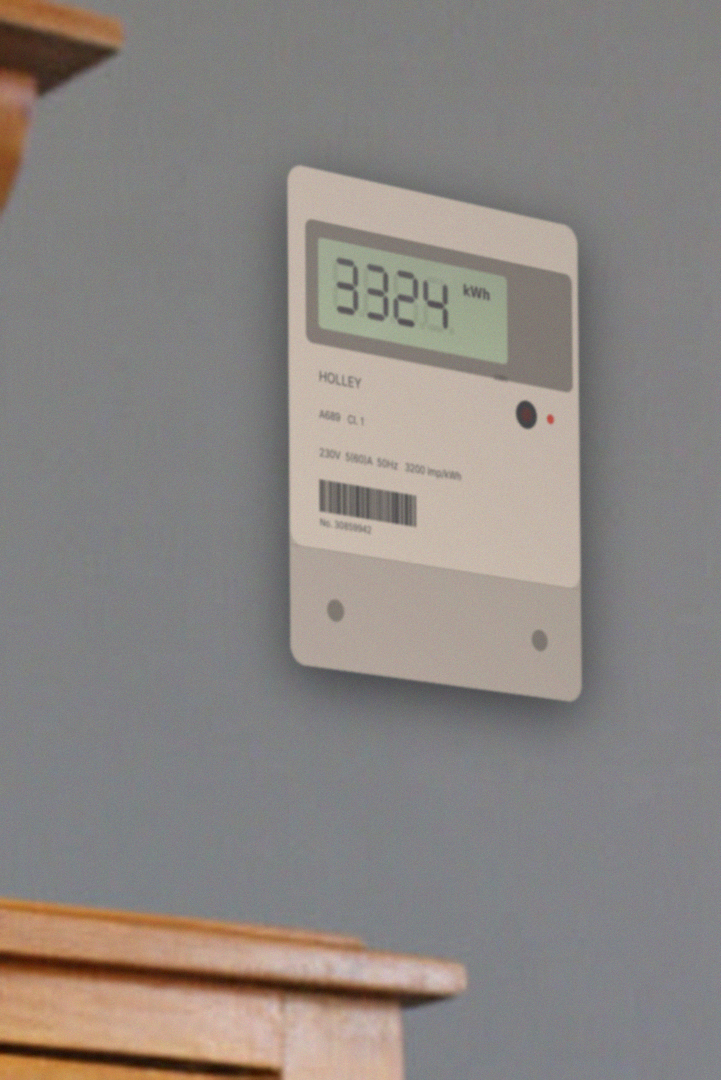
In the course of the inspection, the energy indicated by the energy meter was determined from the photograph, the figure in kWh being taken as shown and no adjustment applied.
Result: 3324 kWh
